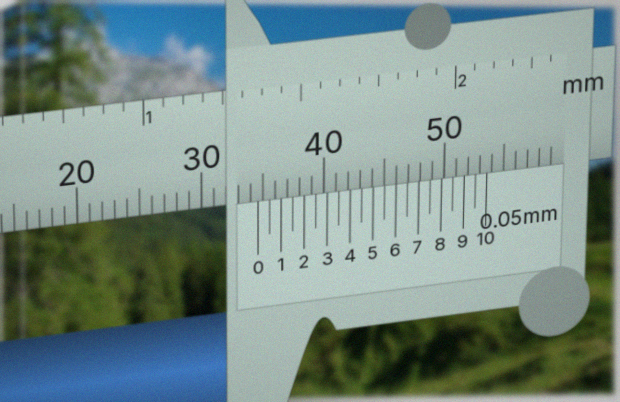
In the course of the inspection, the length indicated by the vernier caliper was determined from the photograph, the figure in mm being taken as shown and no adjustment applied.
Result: 34.6 mm
